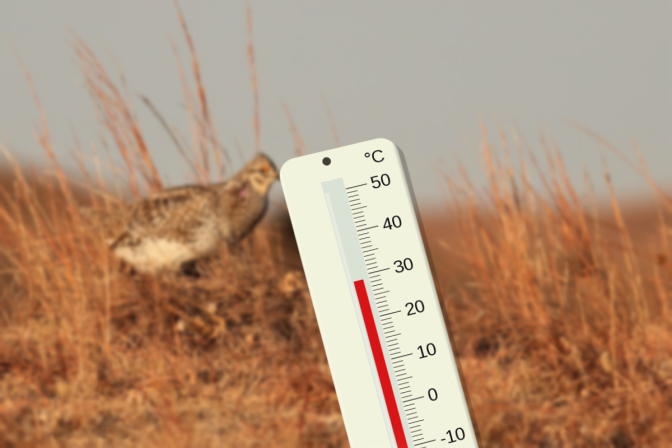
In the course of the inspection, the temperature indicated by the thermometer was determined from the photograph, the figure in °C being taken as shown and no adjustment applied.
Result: 29 °C
